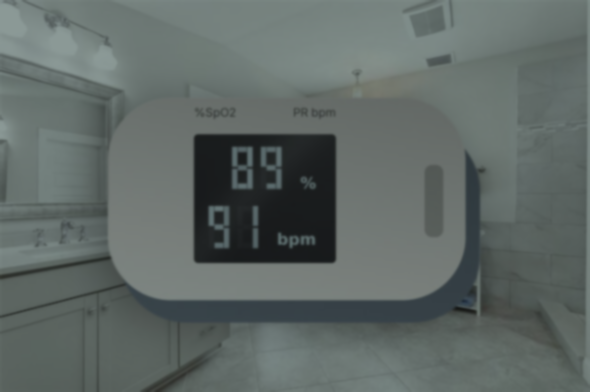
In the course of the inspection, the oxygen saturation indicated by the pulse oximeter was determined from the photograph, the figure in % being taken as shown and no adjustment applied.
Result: 89 %
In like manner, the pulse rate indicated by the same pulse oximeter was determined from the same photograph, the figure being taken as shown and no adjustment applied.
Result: 91 bpm
